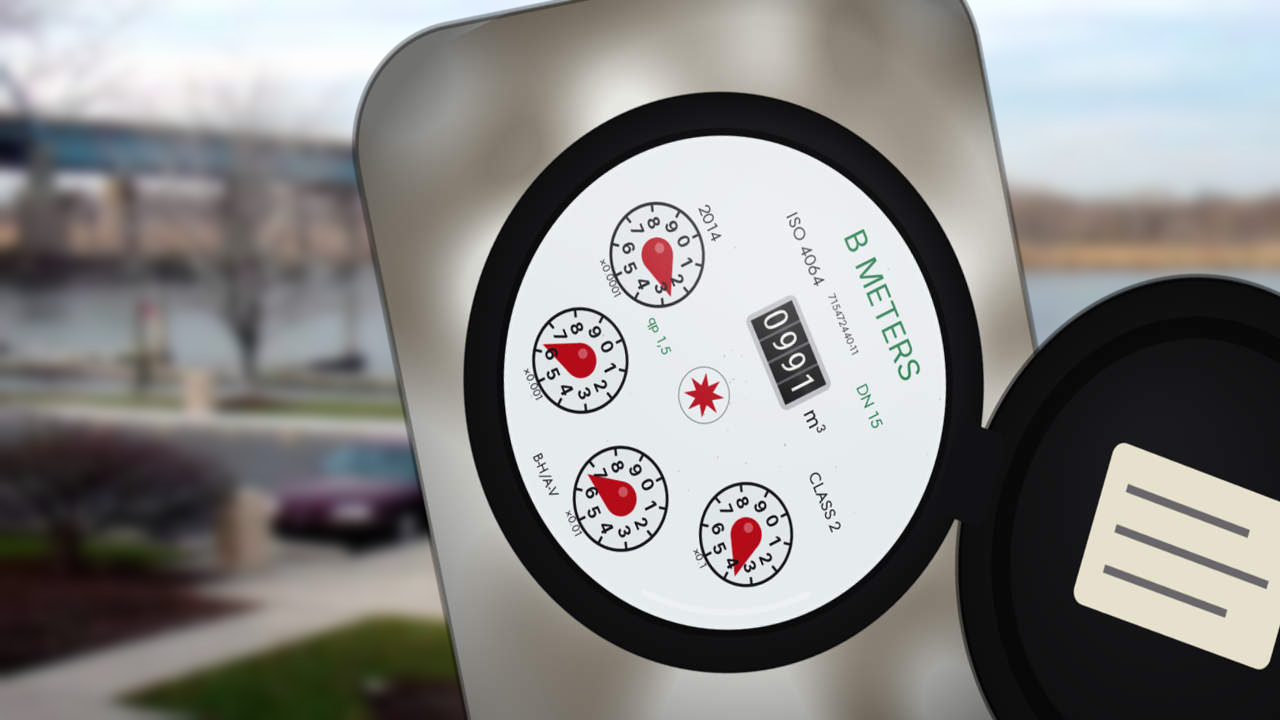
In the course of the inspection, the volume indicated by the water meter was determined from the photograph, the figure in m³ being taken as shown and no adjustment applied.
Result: 991.3662 m³
